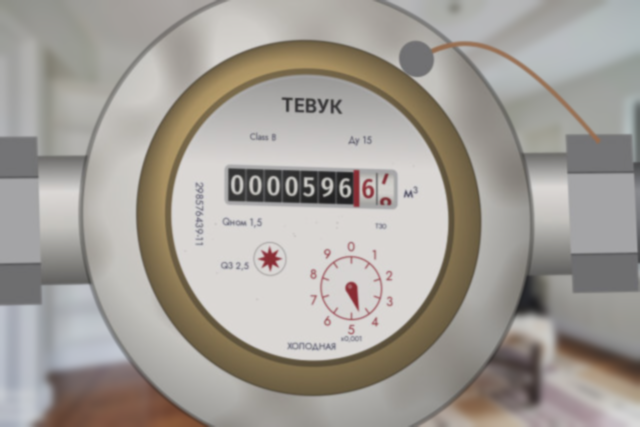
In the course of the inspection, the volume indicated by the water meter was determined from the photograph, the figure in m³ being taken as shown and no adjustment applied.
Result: 596.674 m³
